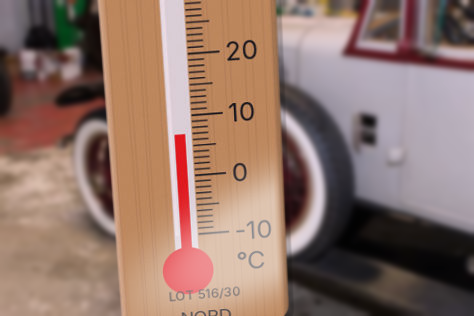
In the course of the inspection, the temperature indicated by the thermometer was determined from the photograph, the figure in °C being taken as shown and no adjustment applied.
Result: 7 °C
